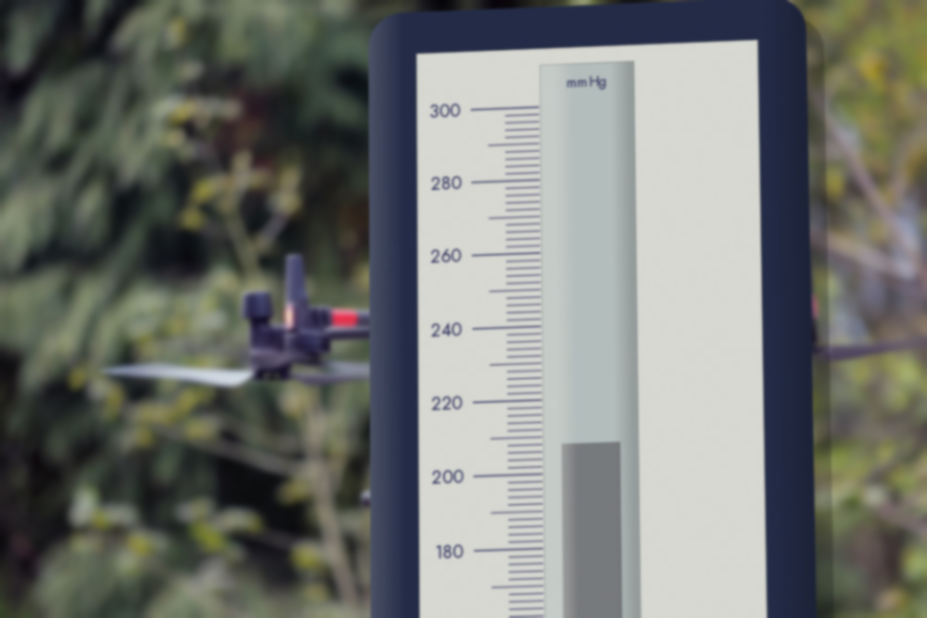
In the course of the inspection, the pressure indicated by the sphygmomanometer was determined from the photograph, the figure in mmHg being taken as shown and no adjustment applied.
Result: 208 mmHg
